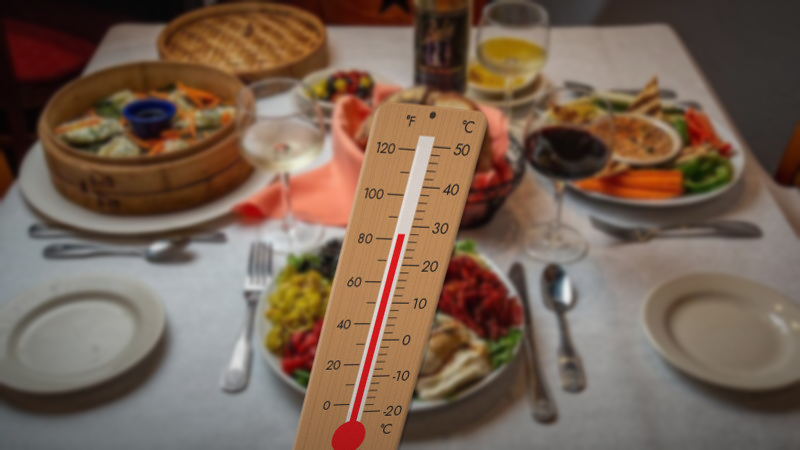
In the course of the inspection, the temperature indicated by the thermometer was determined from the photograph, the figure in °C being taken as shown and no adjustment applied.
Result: 28 °C
